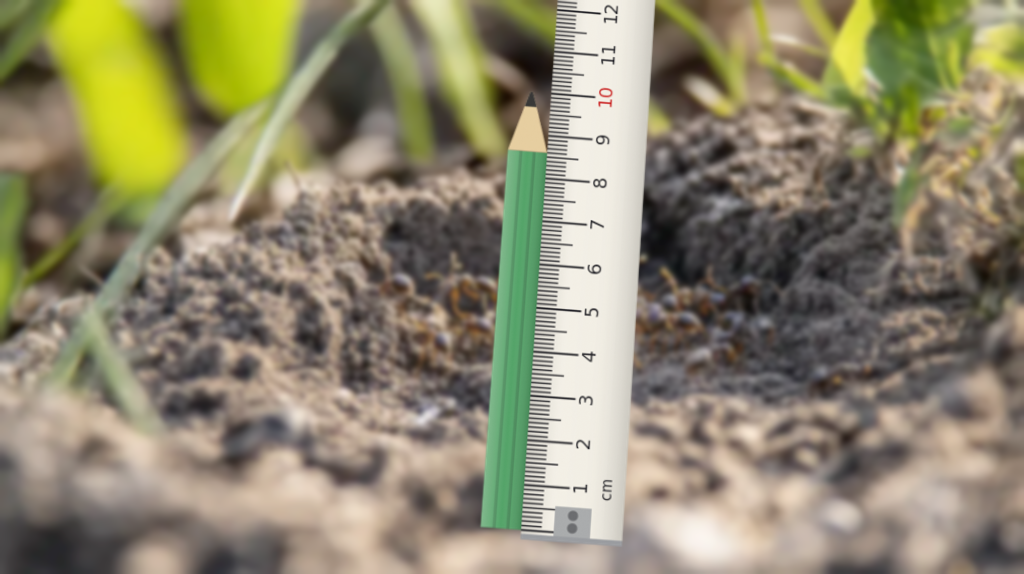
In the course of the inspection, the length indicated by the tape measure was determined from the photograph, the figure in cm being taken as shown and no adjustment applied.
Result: 10 cm
